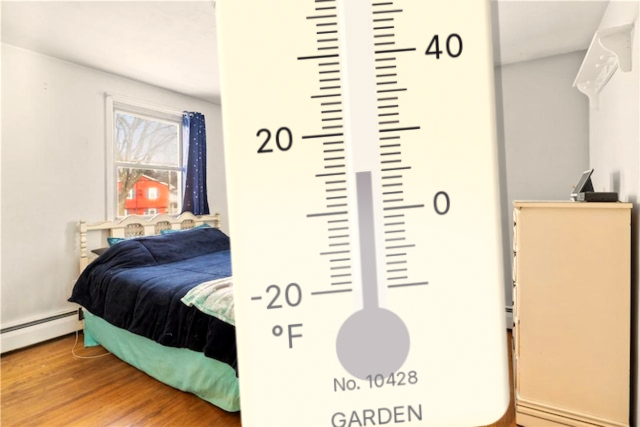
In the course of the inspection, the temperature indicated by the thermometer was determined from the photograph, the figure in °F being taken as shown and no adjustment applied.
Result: 10 °F
